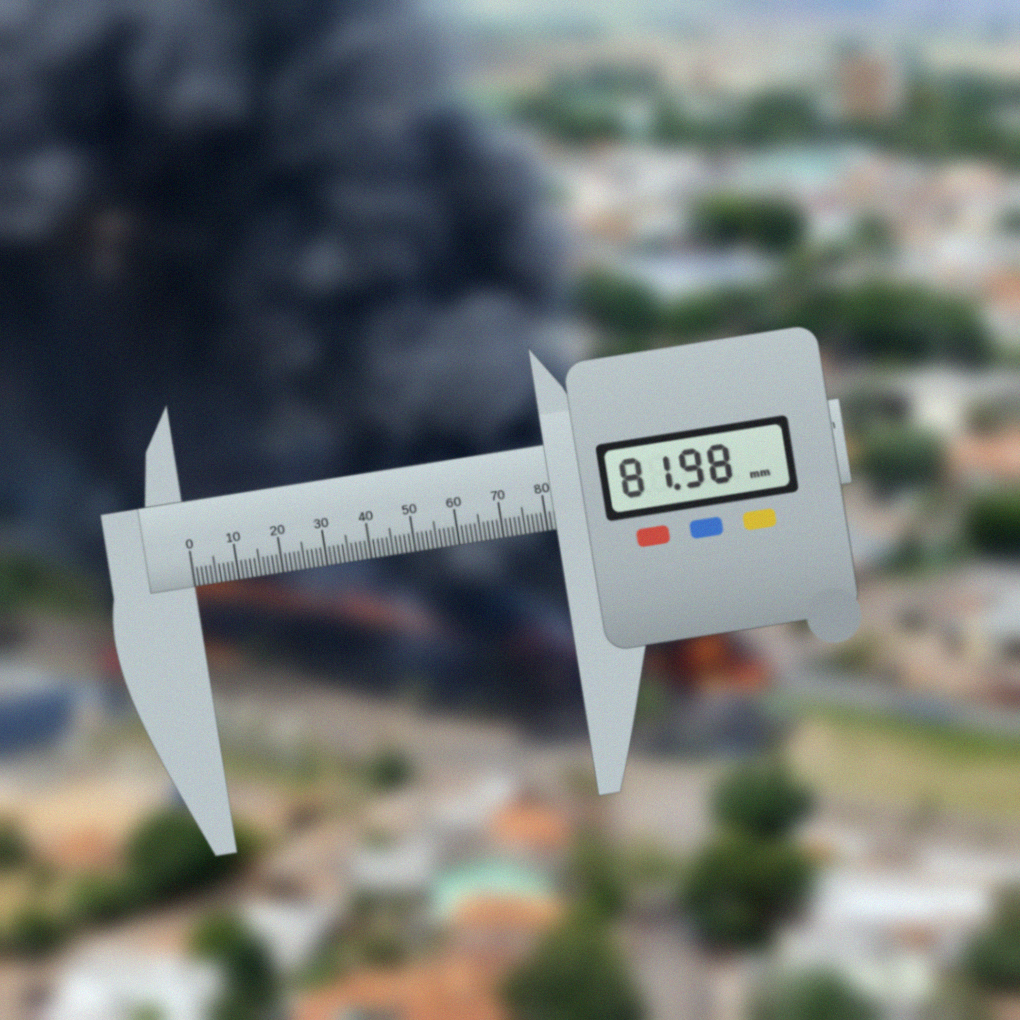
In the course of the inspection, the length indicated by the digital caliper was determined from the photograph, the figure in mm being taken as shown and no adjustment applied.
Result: 81.98 mm
